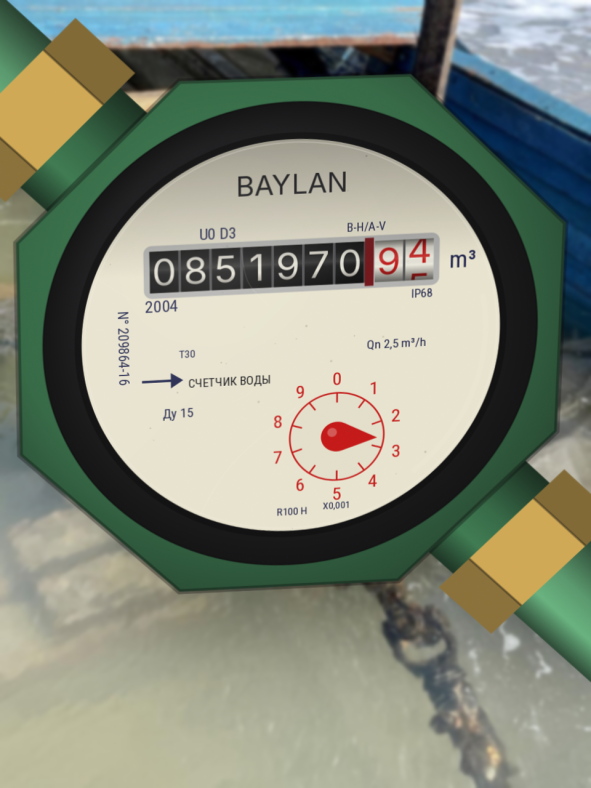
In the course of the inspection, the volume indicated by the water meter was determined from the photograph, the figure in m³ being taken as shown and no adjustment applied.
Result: 851970.942 m³
